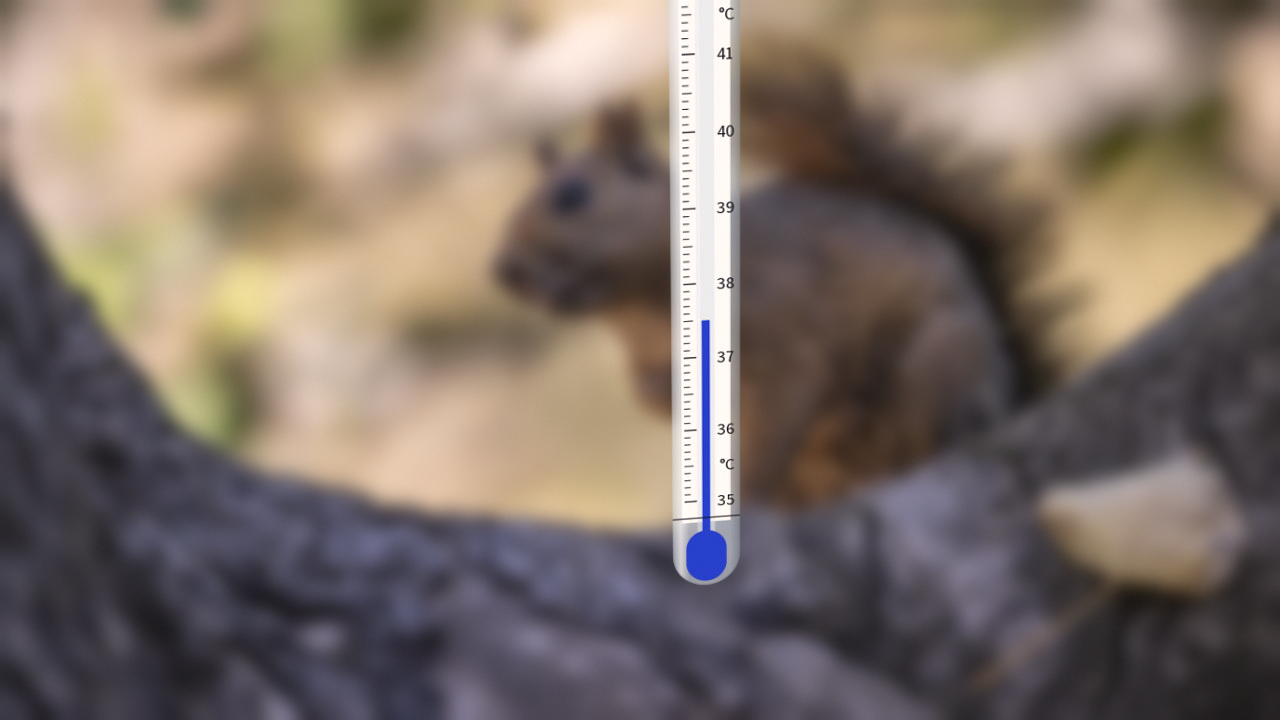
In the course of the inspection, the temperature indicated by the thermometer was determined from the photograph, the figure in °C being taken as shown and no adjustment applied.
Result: 37.5 °C
